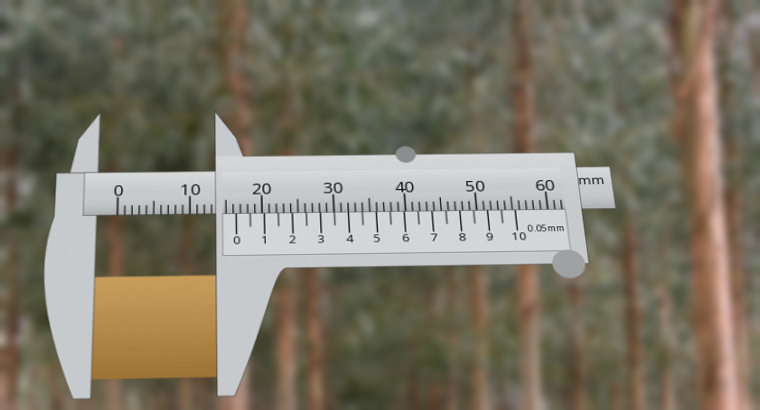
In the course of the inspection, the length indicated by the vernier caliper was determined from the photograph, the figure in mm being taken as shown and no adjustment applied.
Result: 16.4 mm
